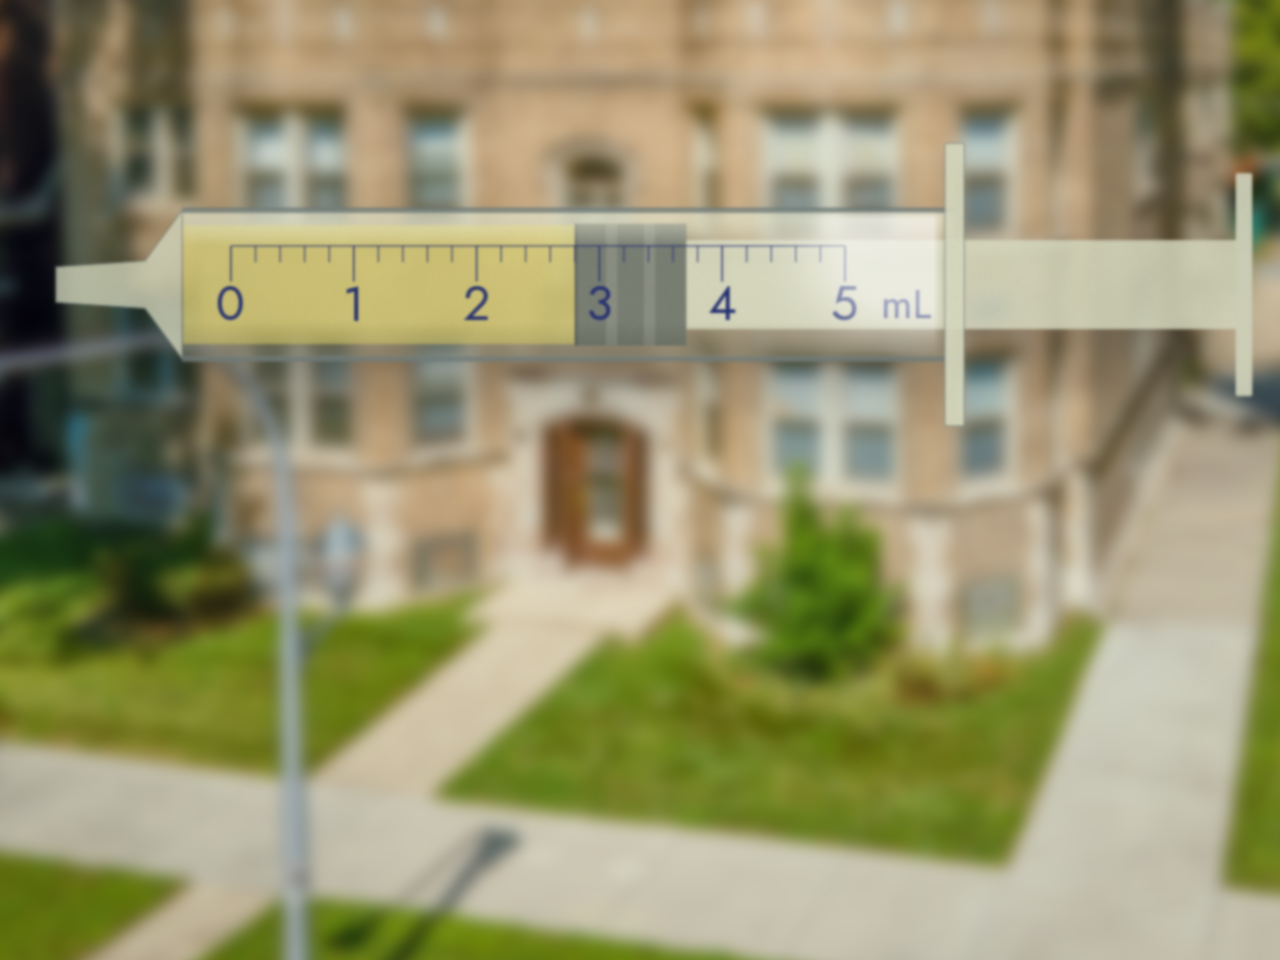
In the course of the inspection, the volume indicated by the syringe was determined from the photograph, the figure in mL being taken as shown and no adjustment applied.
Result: 2.8 mL
